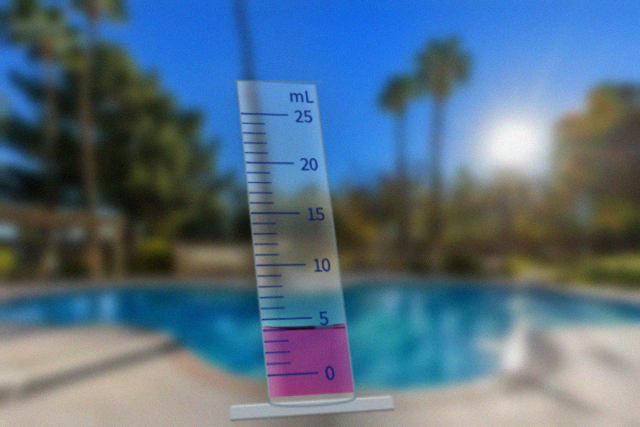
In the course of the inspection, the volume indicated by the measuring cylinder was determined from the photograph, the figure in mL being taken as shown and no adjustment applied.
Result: 4 mL
